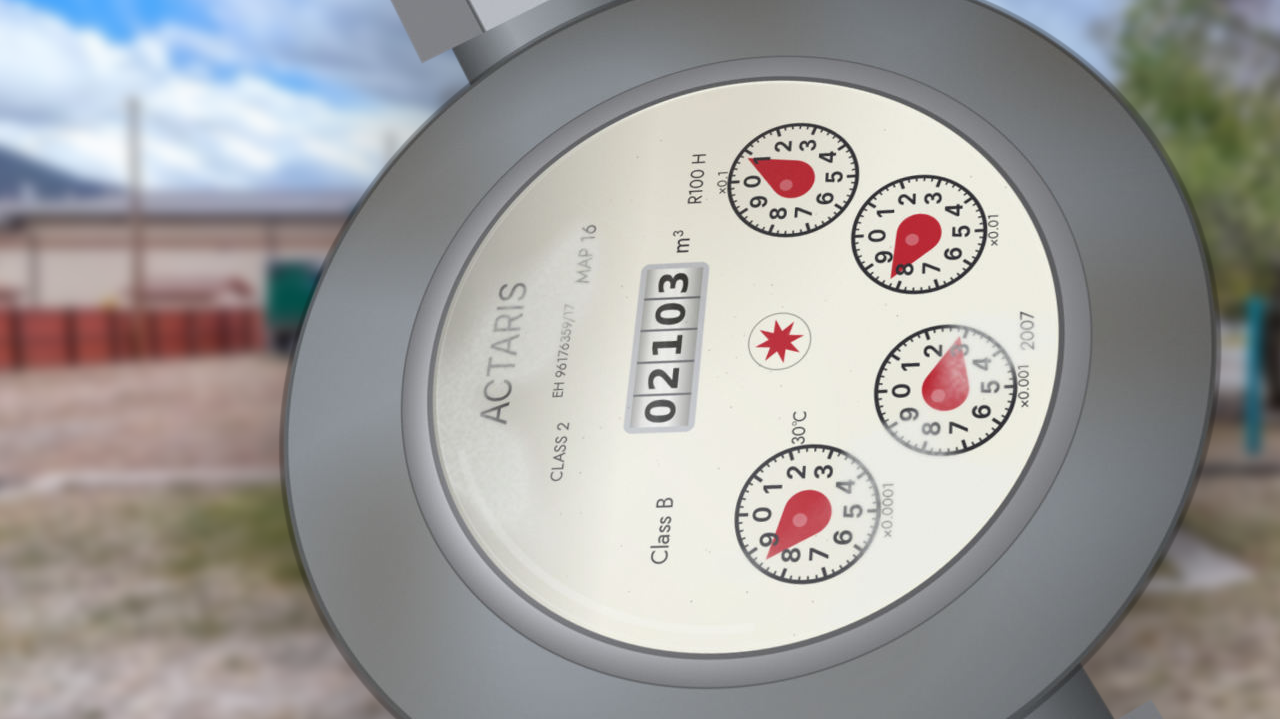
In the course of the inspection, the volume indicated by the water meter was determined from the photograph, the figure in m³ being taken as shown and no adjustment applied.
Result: 2103.0828 m³
